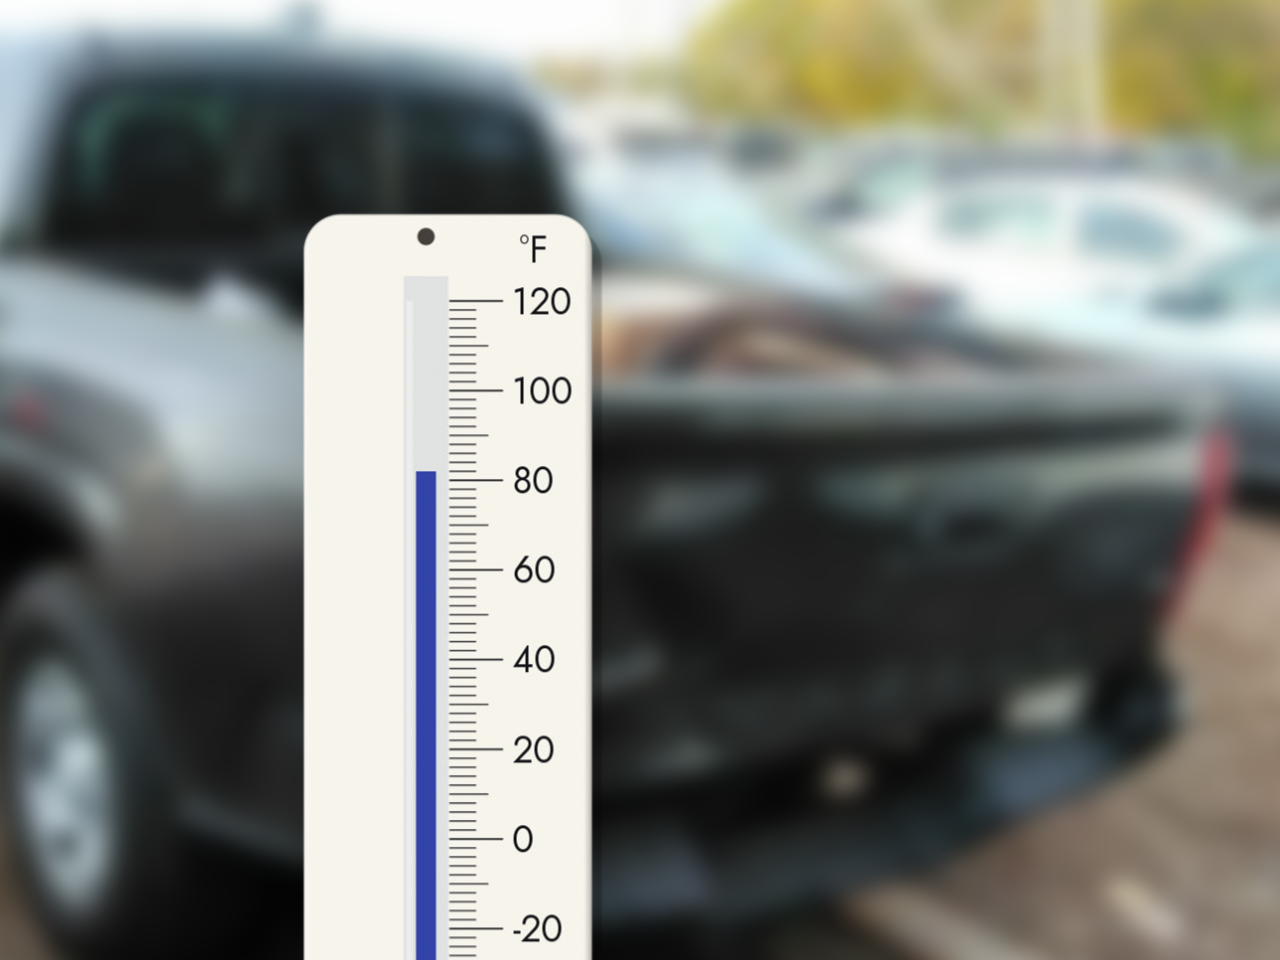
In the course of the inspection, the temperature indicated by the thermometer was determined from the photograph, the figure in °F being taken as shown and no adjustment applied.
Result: 82 °F
